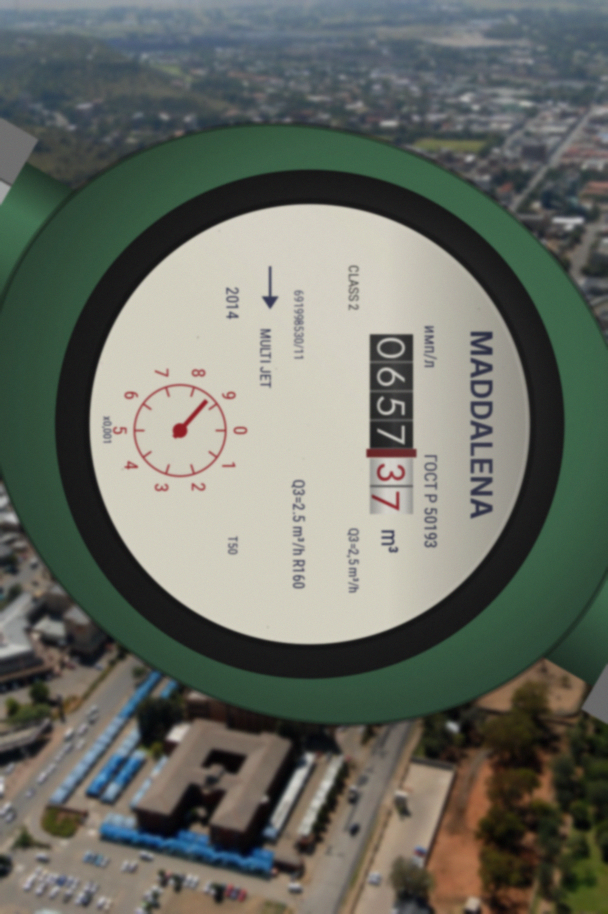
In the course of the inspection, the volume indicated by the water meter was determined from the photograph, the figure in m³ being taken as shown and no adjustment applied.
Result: 657.368 m³
